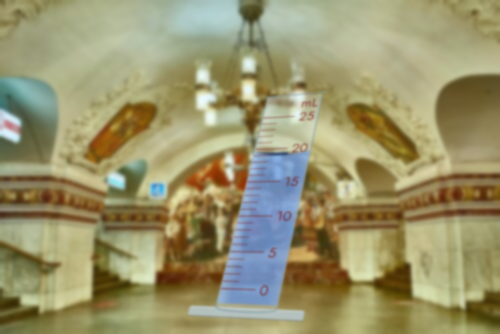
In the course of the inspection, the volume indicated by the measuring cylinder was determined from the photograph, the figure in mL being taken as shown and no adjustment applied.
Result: 19 mL
